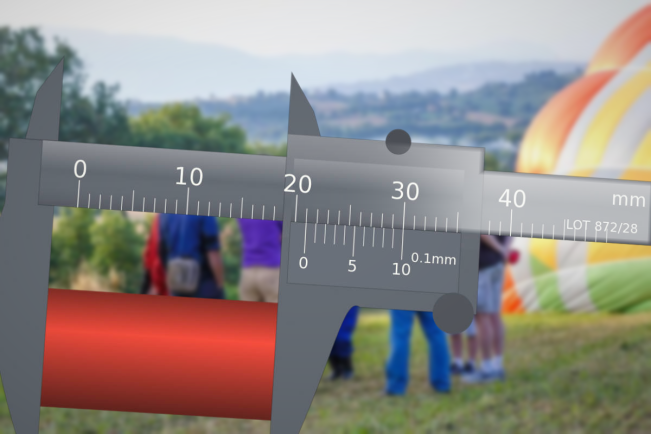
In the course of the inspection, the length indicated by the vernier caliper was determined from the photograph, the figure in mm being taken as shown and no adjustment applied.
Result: 21.0 mm
